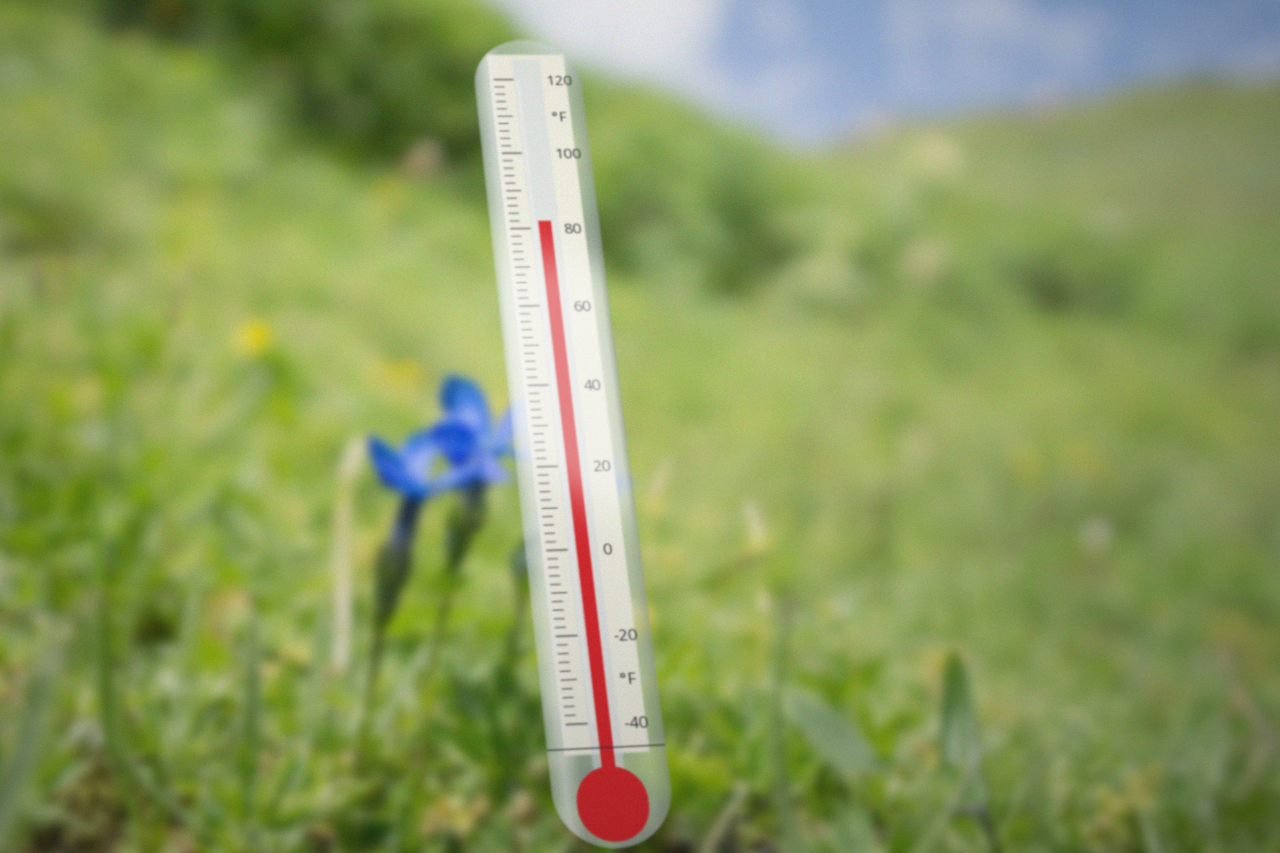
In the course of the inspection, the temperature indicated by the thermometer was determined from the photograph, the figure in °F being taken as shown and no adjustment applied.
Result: 82 °F
